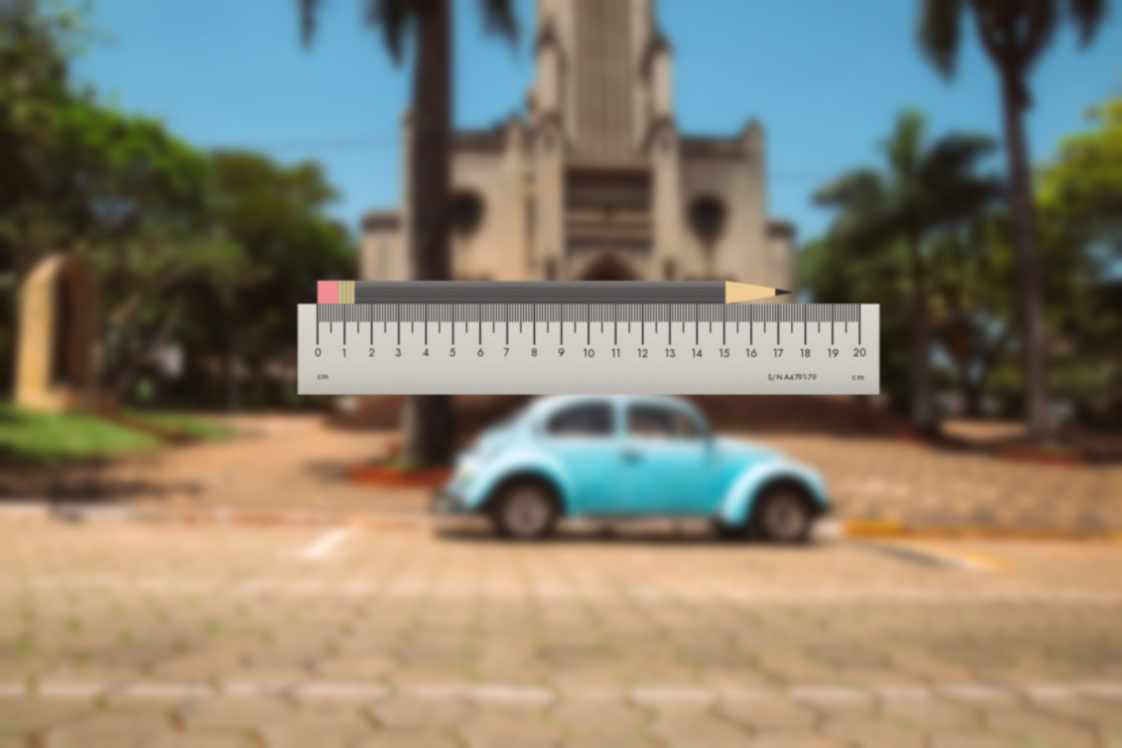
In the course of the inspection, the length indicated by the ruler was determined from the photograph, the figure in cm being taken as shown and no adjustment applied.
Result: 17.5 cm
